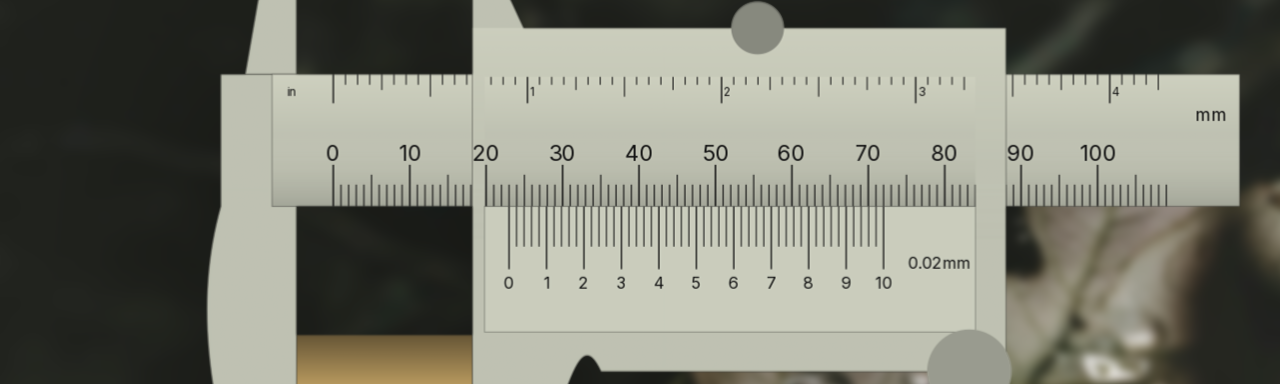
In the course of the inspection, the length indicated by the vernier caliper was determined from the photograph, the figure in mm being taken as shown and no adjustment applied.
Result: 23.0 mm
